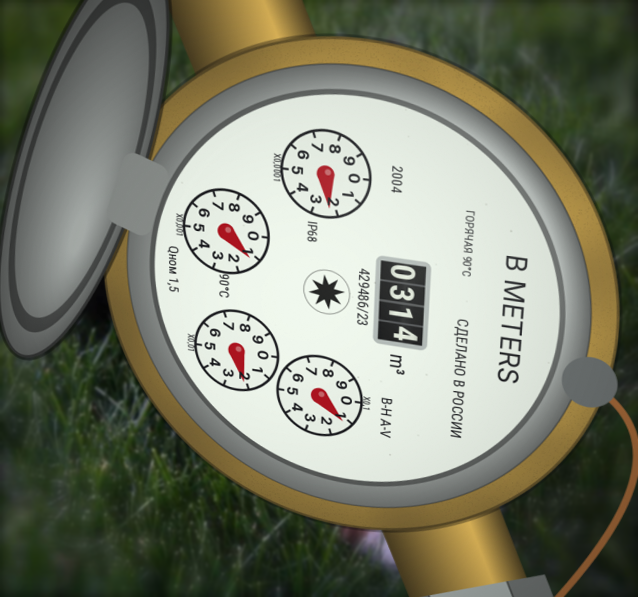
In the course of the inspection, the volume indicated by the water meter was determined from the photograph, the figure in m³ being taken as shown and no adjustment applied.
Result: 314.1212 m³
